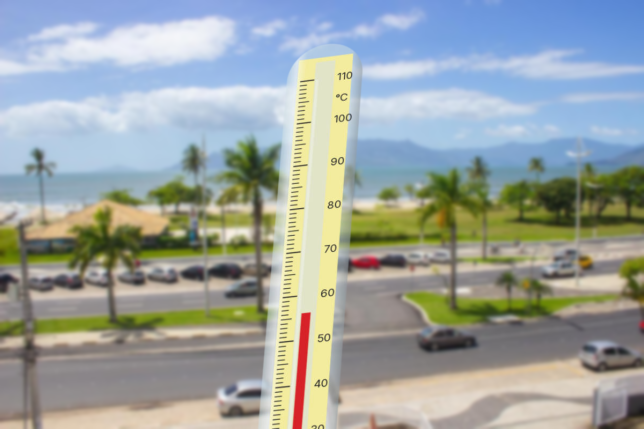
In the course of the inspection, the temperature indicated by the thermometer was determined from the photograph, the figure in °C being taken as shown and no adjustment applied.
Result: 56 °C
